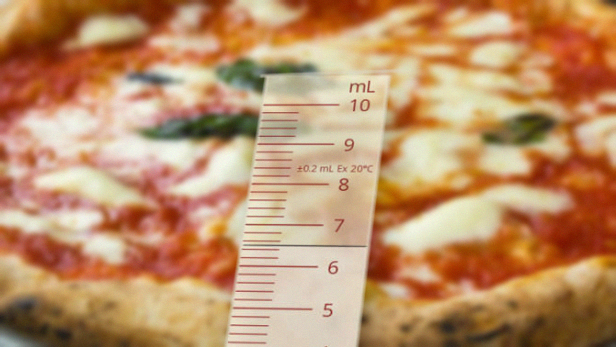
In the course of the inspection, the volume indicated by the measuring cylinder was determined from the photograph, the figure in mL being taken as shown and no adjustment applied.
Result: 6.5 mL
